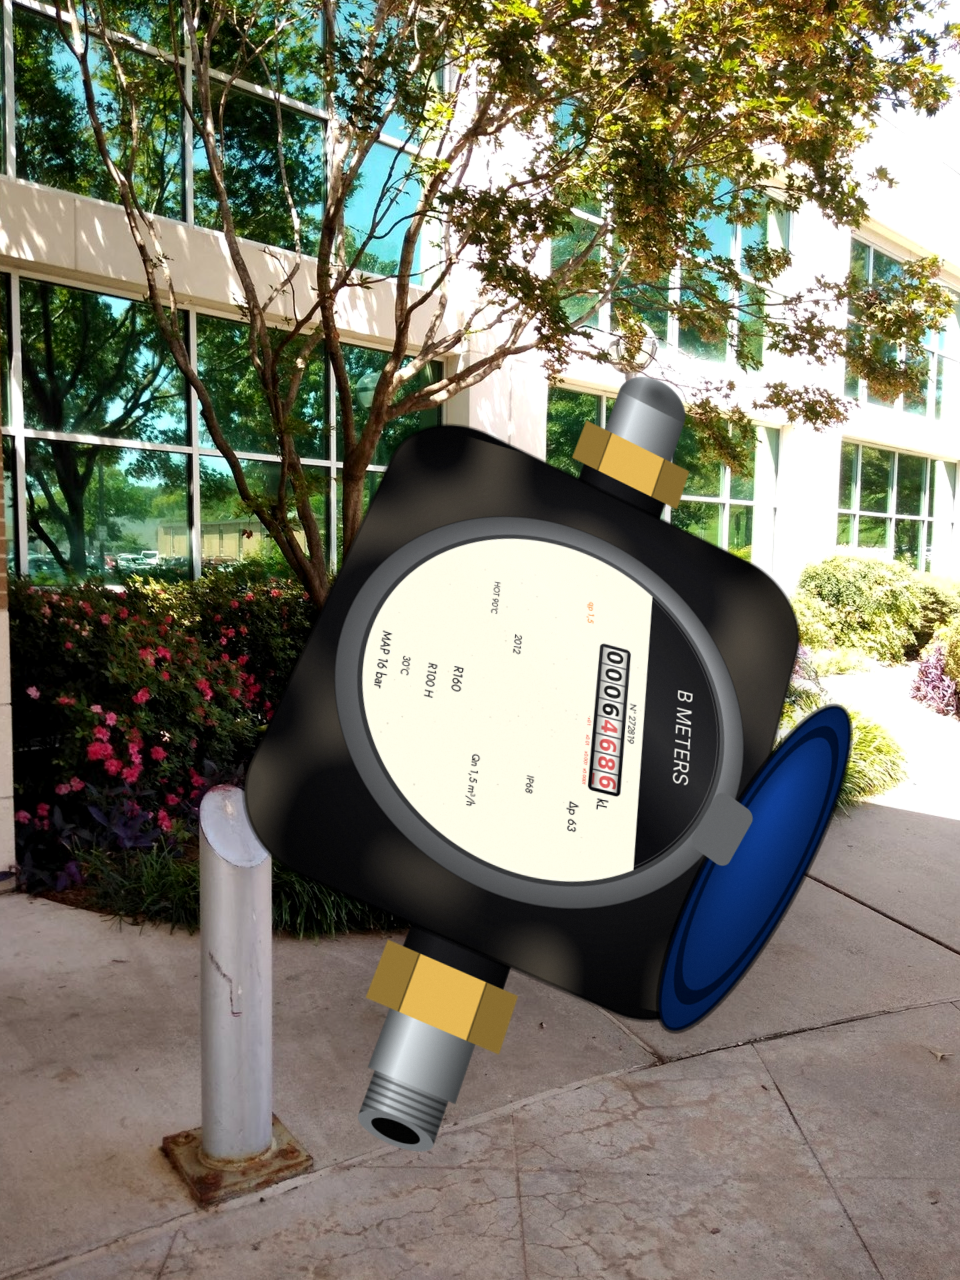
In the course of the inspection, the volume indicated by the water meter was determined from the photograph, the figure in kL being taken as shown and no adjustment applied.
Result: 6.4686 kL
